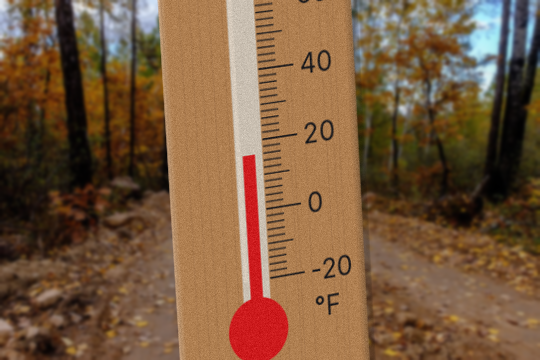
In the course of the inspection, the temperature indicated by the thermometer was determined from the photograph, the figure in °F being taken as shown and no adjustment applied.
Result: 16 °F
